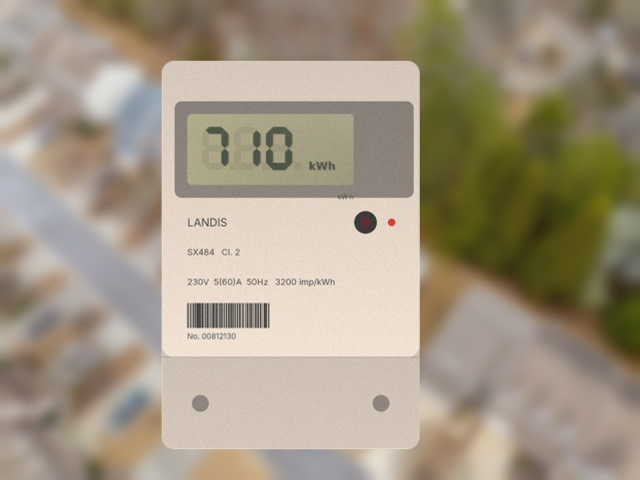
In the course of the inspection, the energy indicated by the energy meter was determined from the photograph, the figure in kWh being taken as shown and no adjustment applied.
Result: 710 kWh
